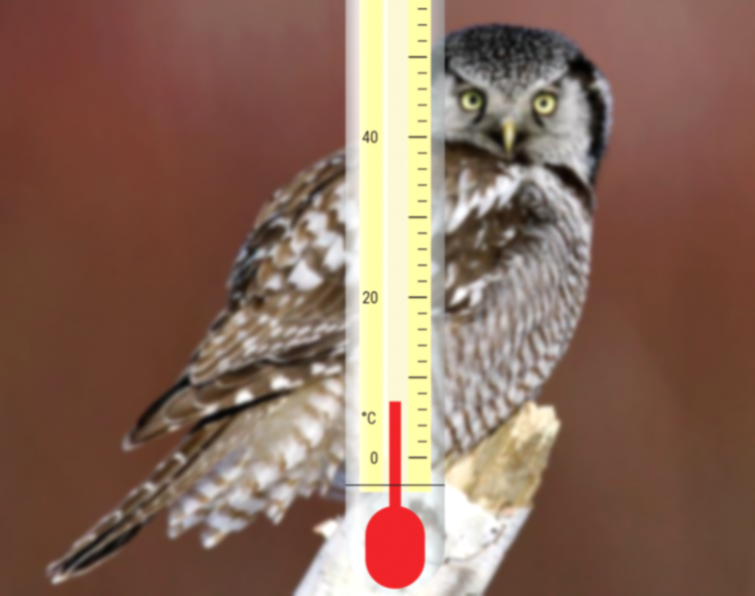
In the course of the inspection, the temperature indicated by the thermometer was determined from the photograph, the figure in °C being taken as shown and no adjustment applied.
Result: 7 °C
